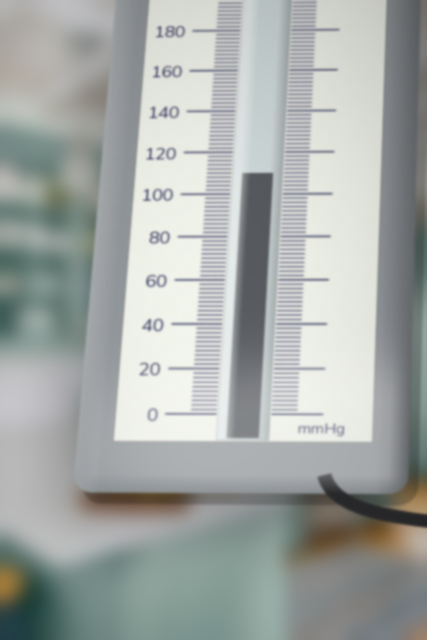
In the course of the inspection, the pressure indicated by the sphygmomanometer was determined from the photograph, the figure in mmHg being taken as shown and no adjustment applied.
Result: 110 mmHg
